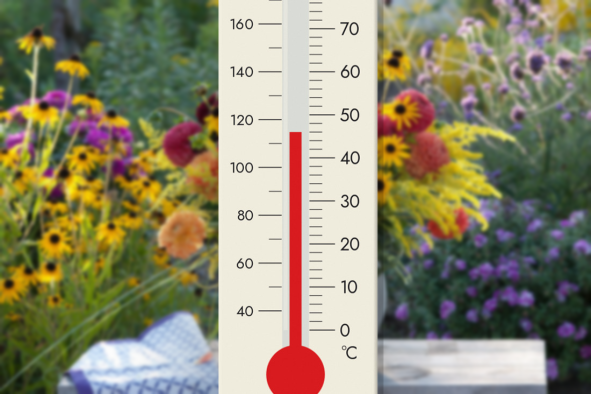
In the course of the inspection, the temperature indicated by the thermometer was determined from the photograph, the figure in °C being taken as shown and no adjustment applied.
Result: 46 °C
